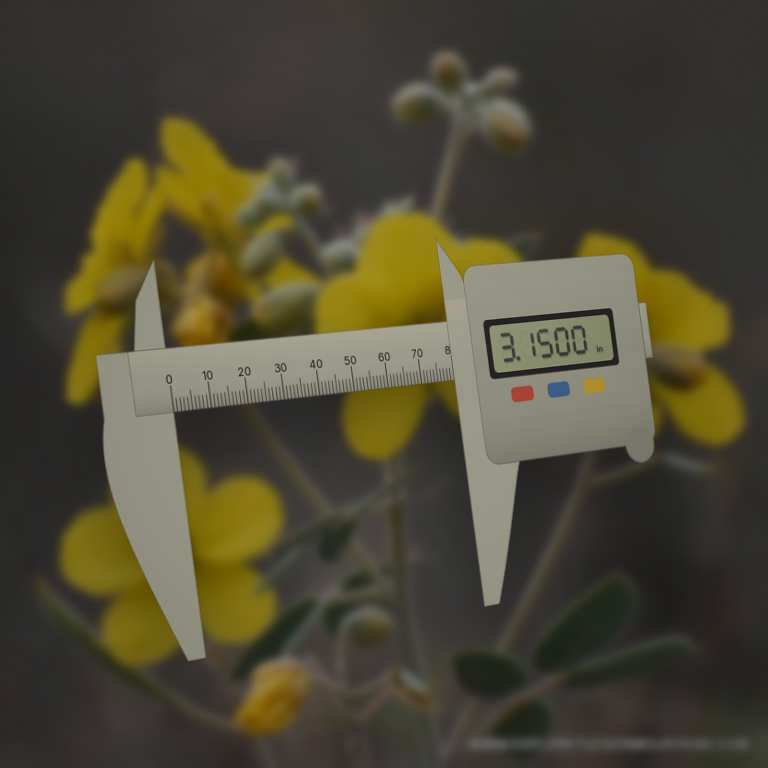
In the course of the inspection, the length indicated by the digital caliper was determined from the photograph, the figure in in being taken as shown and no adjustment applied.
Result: 3.1500 in
